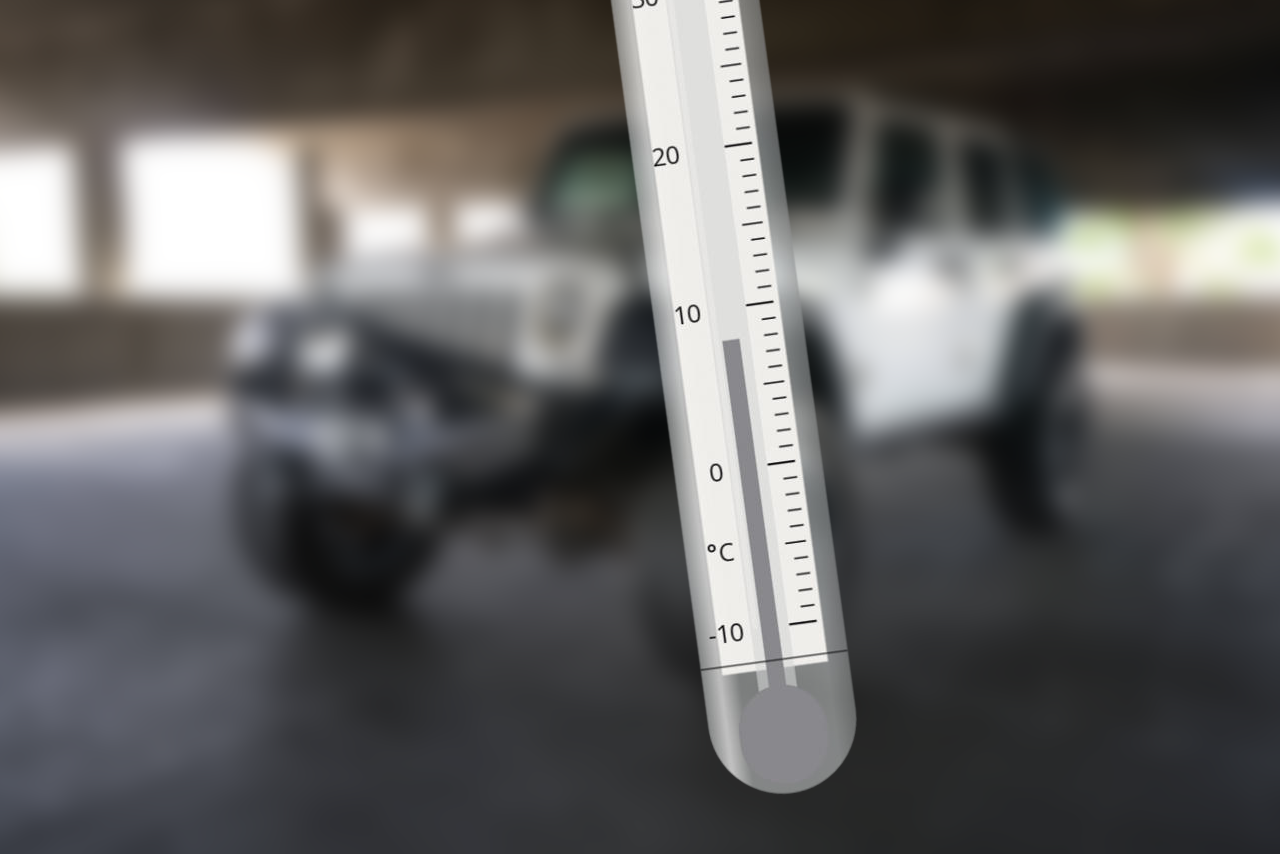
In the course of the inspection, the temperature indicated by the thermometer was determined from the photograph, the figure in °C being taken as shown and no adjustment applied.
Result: 8 °C
